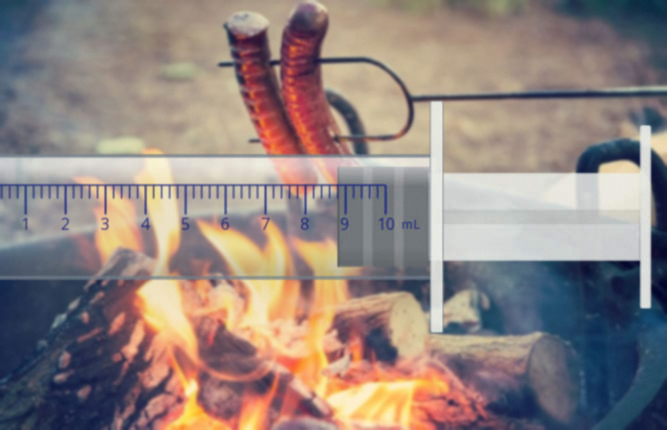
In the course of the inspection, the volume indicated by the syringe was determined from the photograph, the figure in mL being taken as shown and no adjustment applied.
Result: 8.8 mL
